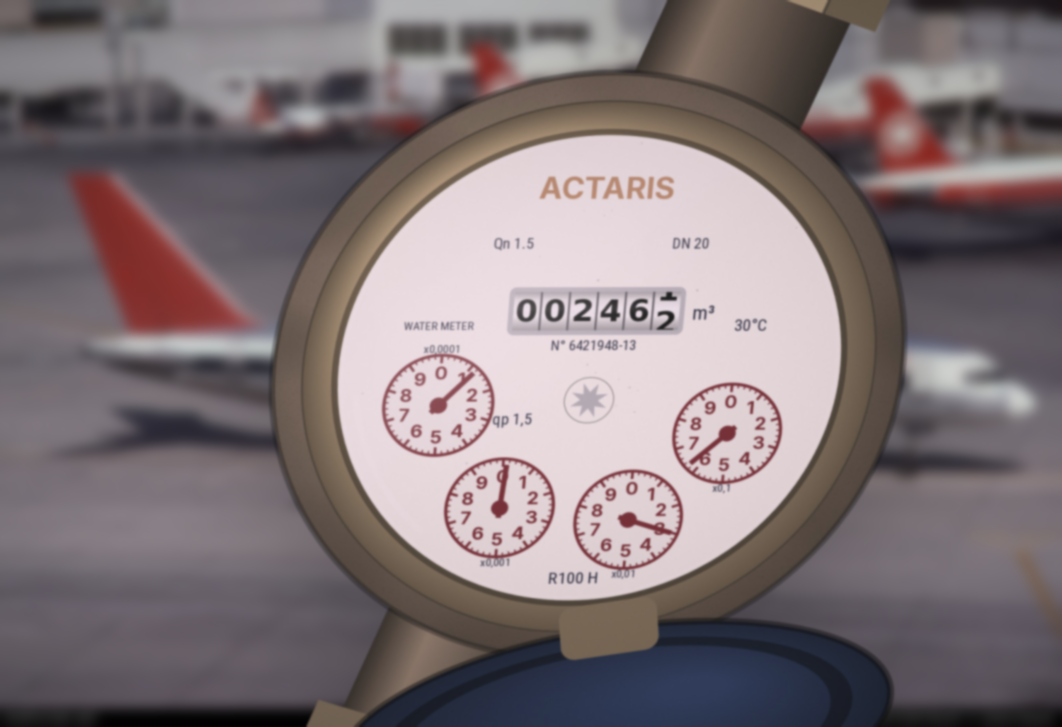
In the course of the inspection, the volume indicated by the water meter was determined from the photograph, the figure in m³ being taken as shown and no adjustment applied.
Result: 2461.6301 m³
